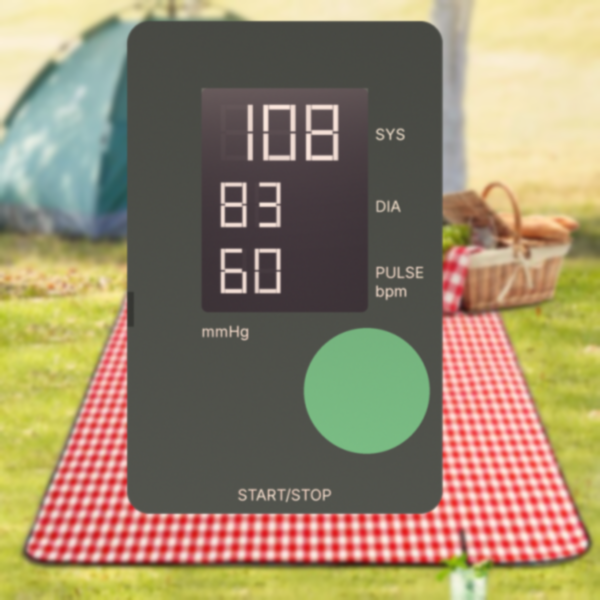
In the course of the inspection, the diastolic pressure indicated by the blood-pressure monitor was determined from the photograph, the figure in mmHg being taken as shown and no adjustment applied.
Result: 83 mmHg
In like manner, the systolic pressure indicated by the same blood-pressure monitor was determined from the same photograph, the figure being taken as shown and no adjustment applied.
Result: 108 mmHg
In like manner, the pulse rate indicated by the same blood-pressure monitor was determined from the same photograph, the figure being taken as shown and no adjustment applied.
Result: 60 bpm
